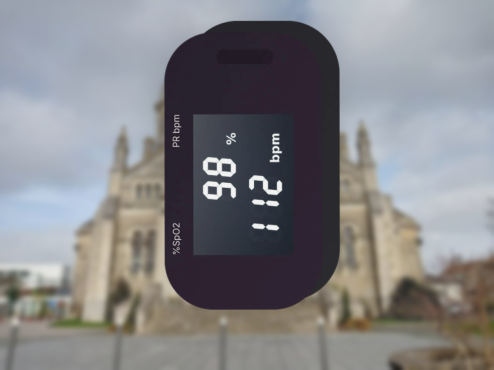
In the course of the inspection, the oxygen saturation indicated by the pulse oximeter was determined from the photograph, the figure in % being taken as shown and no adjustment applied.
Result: 98 %
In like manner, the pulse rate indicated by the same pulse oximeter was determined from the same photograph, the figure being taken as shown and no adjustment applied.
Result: 112 bpm
